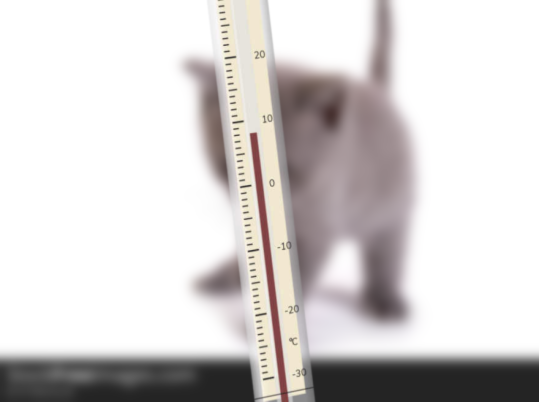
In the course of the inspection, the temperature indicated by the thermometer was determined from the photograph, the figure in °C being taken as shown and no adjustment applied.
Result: 8 °C
